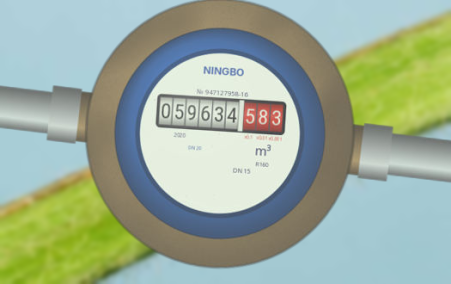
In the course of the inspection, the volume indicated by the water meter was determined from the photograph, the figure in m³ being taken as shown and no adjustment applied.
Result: 59634.583 m³
